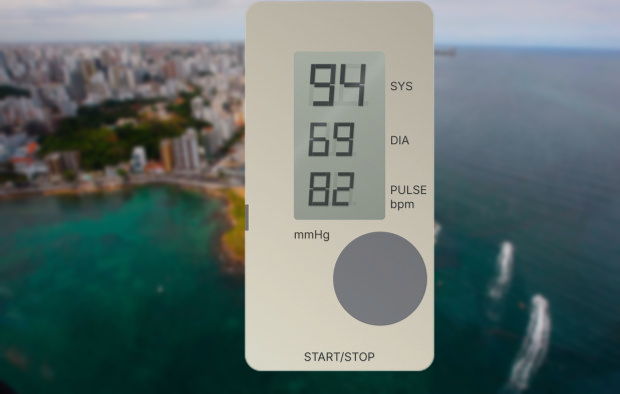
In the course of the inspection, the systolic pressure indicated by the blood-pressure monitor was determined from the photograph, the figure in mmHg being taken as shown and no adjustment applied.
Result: 94 mmHg
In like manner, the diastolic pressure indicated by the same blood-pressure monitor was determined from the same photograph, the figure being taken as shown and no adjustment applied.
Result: 69 mmHg
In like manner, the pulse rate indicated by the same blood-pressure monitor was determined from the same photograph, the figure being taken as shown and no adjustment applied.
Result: 82 bpm
